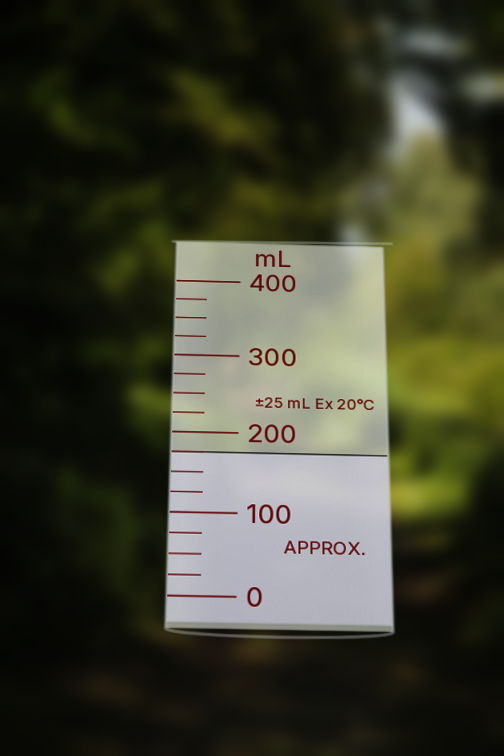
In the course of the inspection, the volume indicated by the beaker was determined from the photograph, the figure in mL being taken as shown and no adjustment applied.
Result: 175 mL
